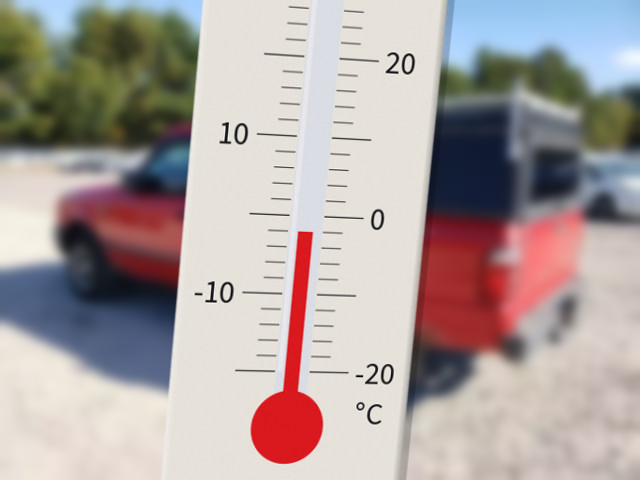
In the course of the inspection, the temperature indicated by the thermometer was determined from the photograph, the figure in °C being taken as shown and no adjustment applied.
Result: -2 °C
